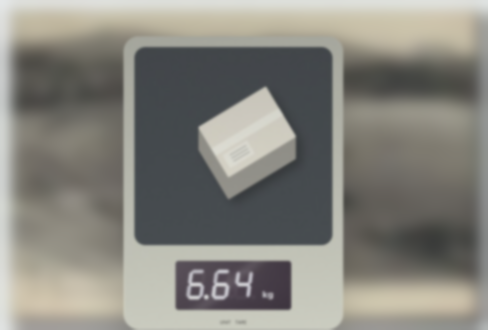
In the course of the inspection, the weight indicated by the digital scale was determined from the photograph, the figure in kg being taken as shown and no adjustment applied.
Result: 6.64 kg
